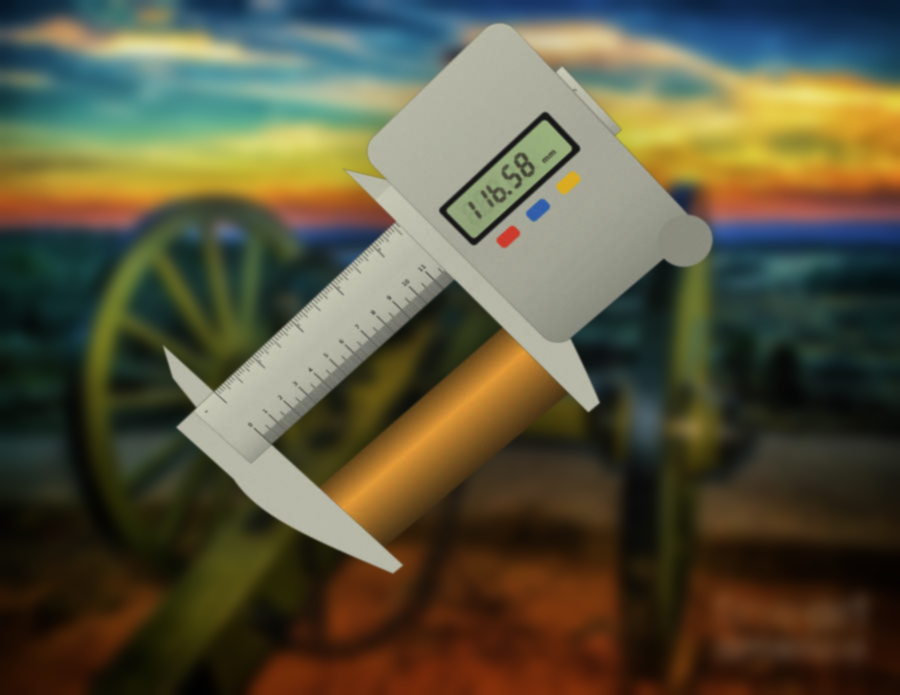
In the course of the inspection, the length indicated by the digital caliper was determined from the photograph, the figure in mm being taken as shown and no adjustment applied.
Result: 116.58 mm
